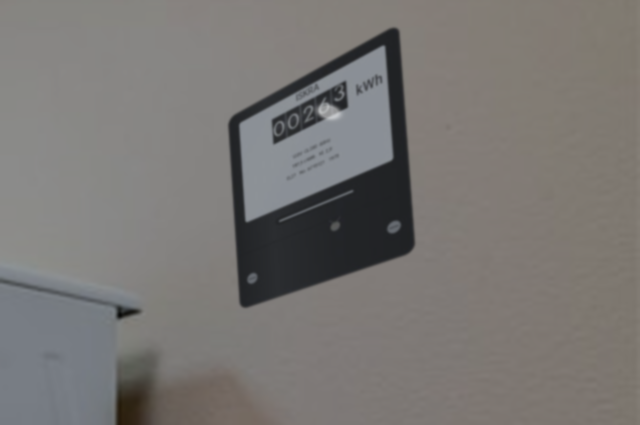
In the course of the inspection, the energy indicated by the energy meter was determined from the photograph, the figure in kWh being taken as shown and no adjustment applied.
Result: 263 kWh
